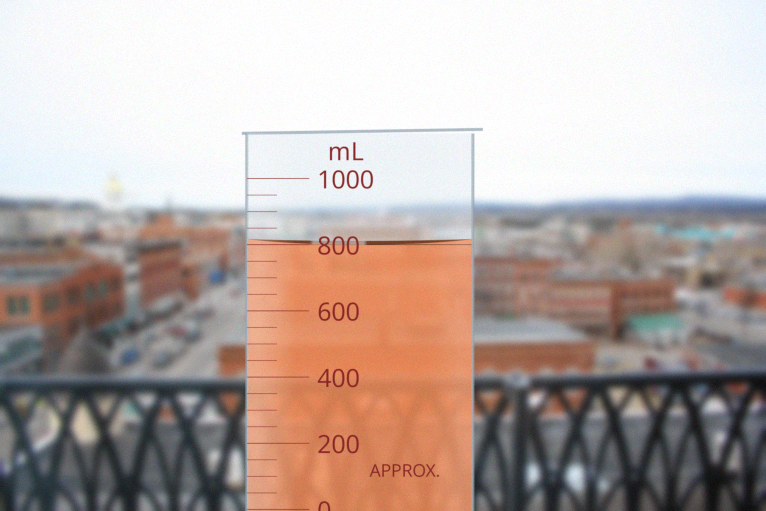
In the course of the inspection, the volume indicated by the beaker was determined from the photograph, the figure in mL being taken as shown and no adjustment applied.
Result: 800 mL
